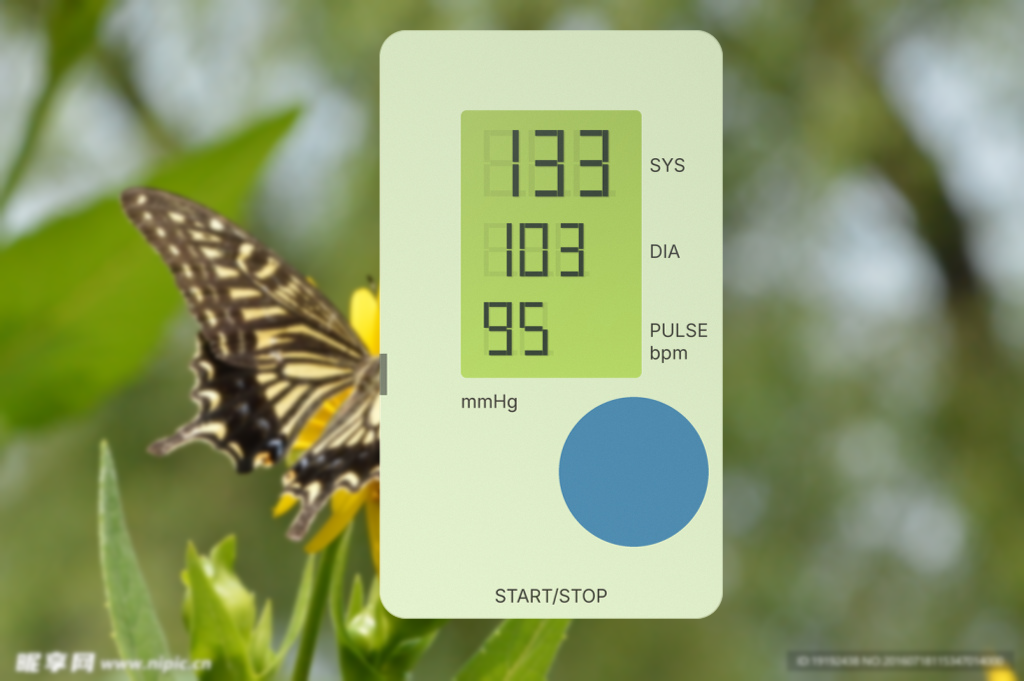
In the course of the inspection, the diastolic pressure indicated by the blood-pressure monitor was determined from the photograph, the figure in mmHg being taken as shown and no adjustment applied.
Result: 103 mmHg
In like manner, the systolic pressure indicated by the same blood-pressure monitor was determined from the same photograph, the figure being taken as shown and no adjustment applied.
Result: 133 mmHg
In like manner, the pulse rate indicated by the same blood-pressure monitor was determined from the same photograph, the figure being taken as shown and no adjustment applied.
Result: 95 bpm
